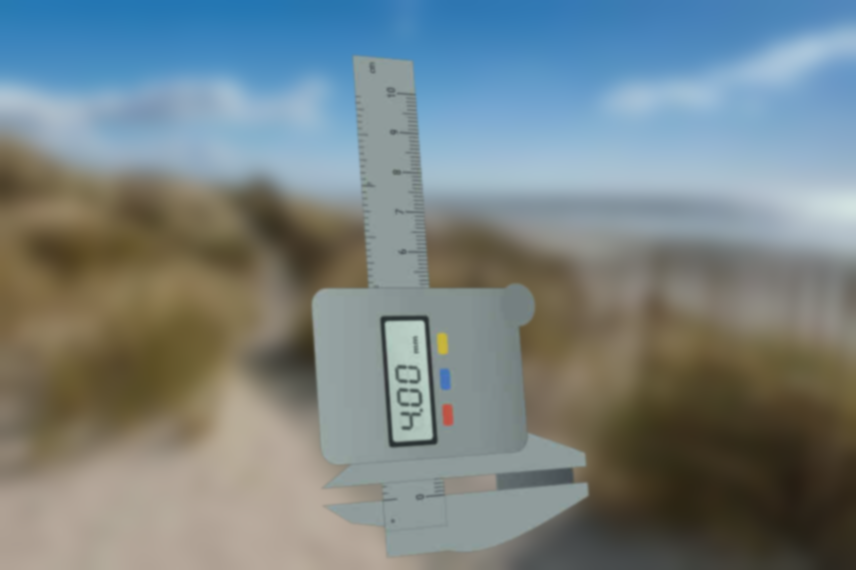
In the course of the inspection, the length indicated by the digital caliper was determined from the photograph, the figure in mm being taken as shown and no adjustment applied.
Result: 4.00 mm
